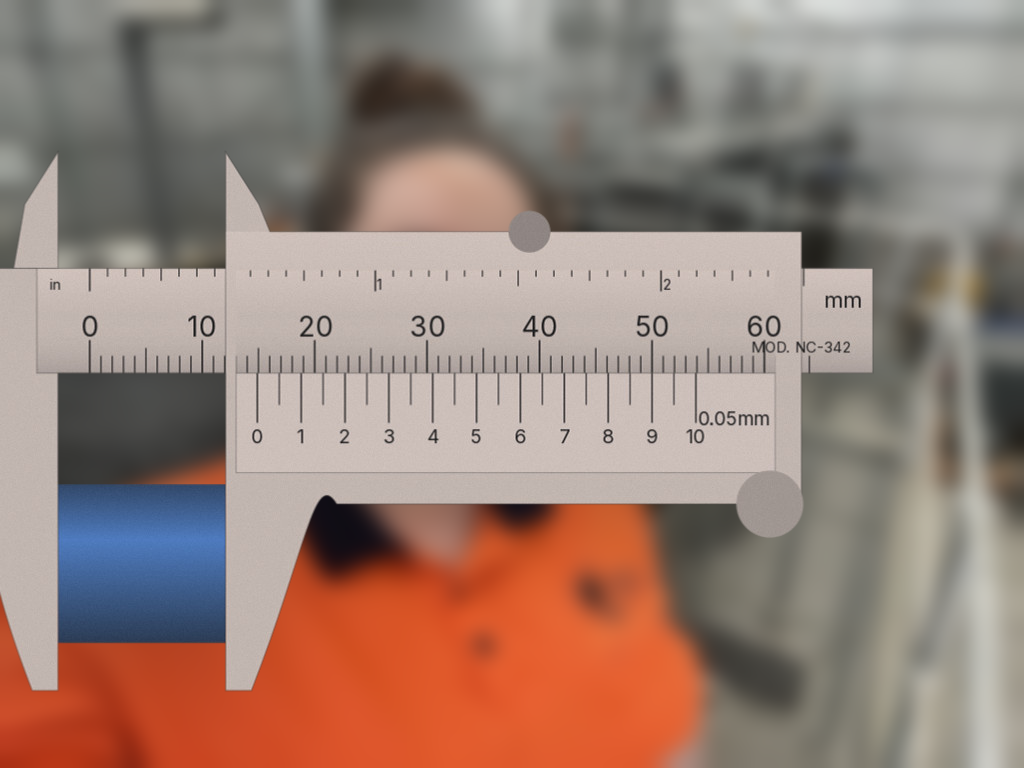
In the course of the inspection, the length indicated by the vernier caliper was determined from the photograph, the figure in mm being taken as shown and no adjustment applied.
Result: 14.9 mm
